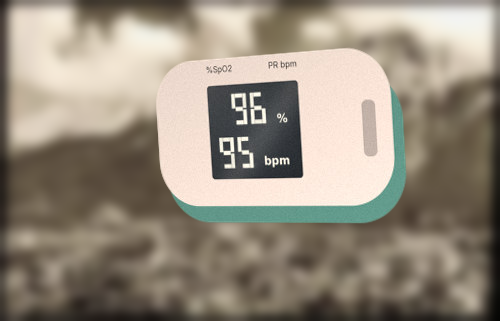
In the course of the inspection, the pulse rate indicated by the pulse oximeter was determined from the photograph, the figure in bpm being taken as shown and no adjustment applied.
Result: 95 bpm
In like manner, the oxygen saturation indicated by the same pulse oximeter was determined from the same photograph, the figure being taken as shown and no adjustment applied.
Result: 96 %
